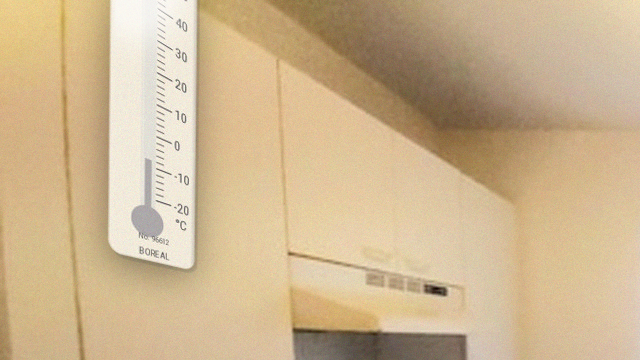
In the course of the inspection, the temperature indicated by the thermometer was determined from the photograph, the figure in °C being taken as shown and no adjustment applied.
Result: -8 °C
